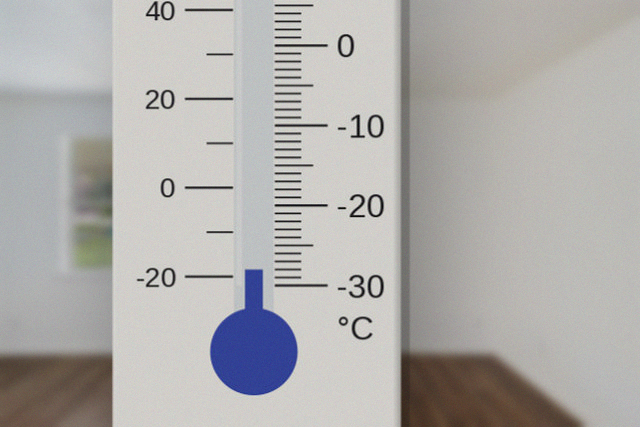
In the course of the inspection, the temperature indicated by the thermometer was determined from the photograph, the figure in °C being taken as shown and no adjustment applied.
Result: -28 °C
